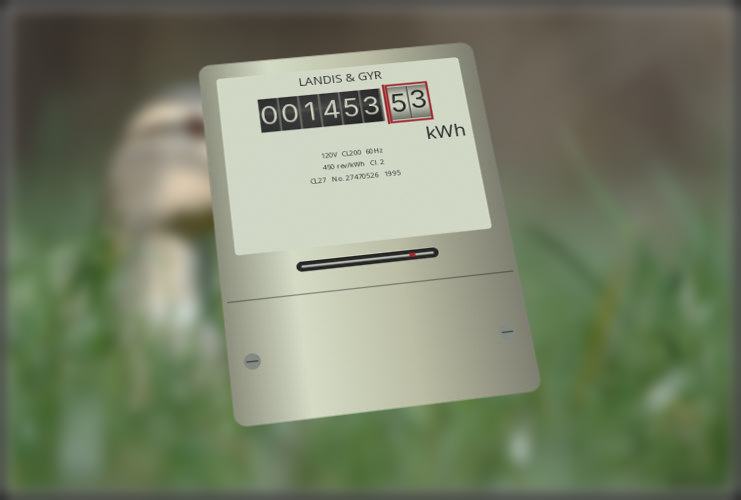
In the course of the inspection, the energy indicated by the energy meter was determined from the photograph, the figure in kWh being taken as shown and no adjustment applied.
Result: 1453.53 kWh
